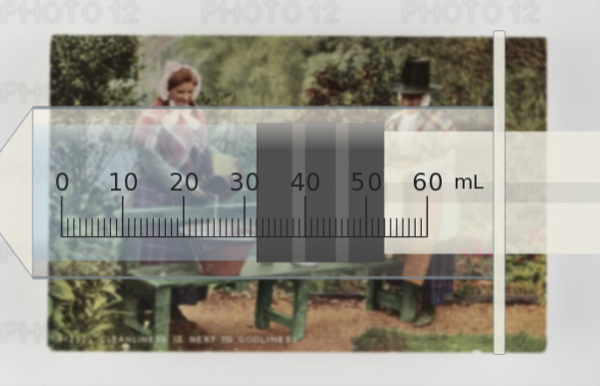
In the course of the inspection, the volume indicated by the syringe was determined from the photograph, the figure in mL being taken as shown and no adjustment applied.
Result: 32 mL
